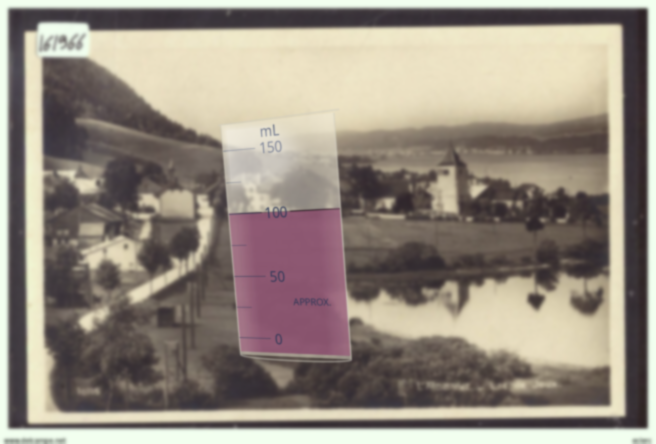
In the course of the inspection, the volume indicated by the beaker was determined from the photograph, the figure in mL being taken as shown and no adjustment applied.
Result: 100 mL
